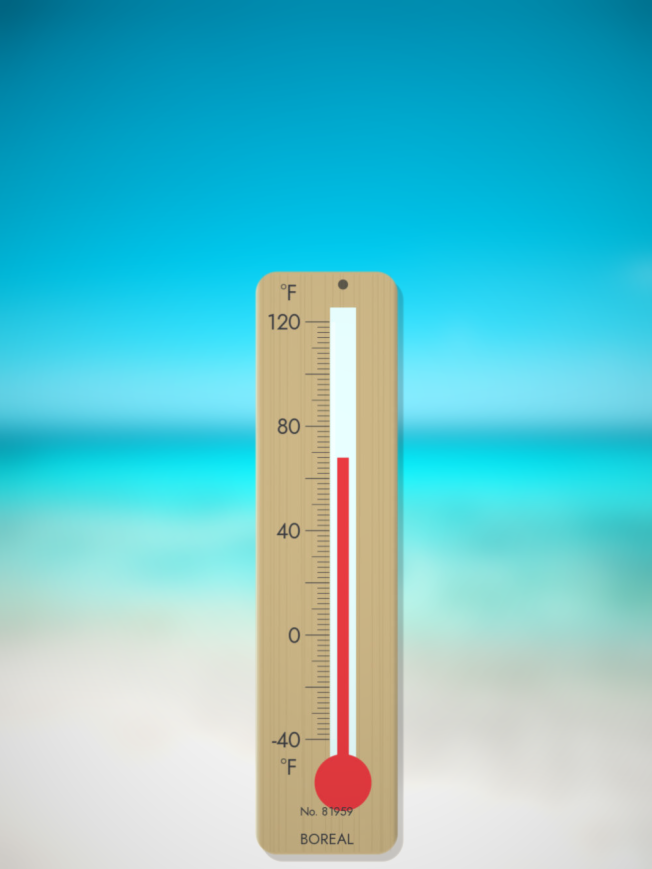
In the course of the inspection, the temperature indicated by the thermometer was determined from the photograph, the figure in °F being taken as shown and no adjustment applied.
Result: 68 °F
